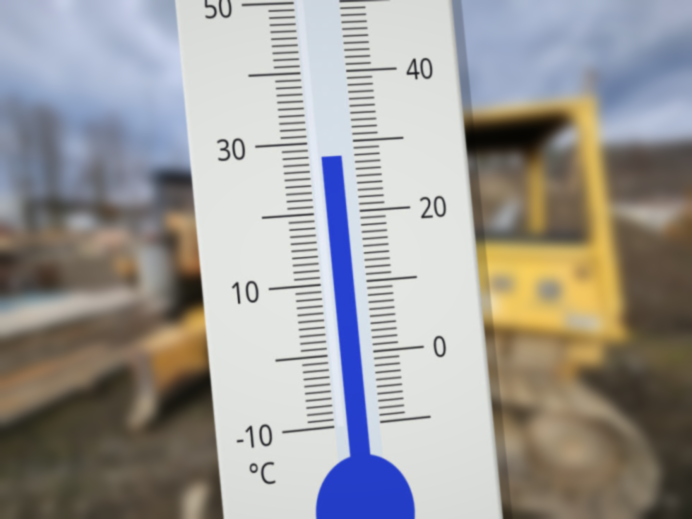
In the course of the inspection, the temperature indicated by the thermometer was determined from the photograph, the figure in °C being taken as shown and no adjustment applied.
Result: 28 °C
